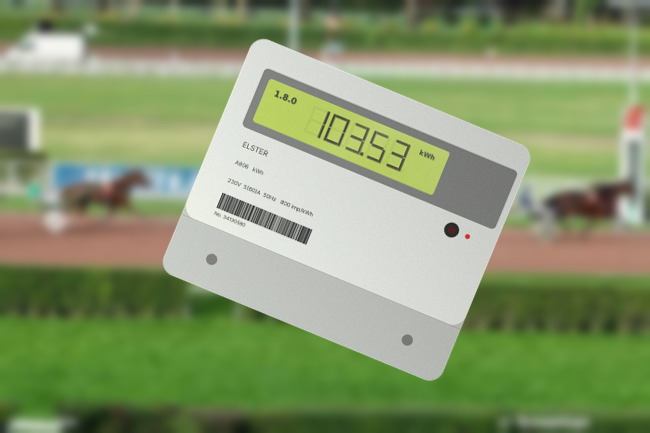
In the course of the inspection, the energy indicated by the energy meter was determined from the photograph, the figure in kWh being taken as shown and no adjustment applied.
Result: 103.53 kWh
